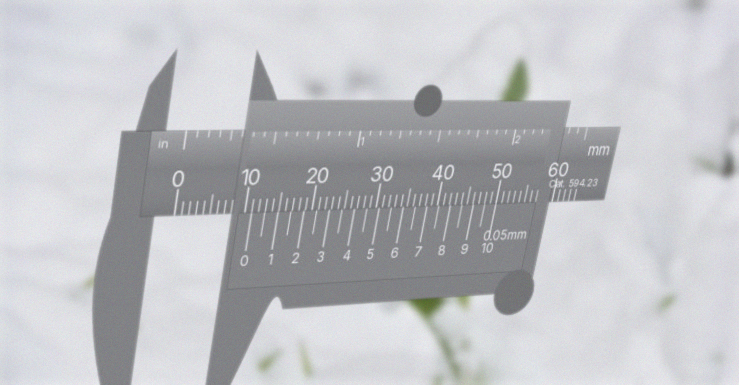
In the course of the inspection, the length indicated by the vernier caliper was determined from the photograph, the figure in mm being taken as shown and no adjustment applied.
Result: 11.0 mm
